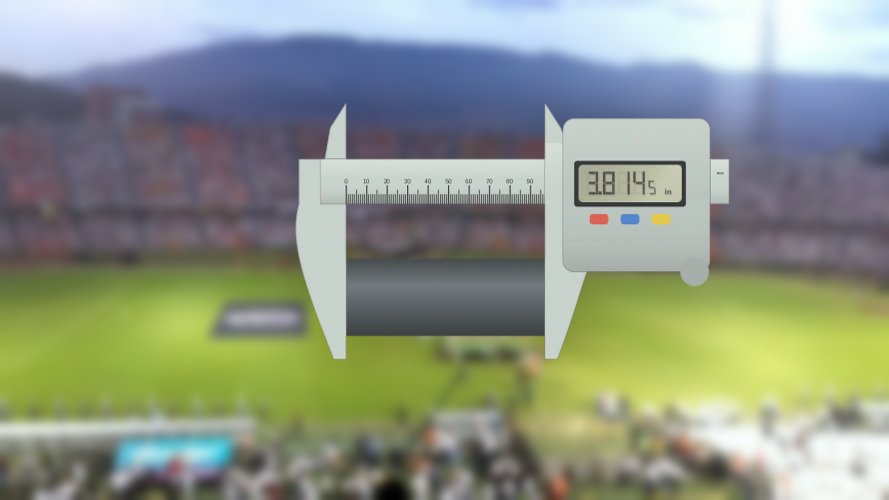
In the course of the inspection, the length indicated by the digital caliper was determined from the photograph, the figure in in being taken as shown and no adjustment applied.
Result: 3.8145 in
